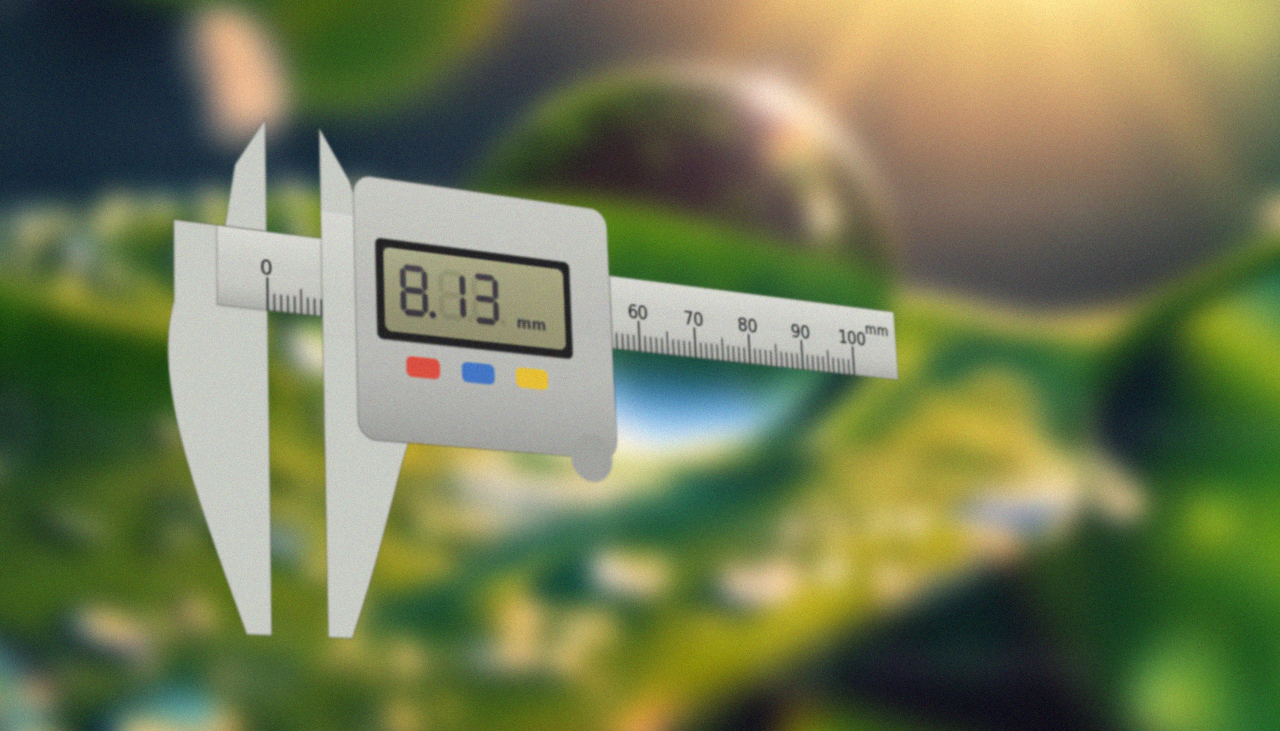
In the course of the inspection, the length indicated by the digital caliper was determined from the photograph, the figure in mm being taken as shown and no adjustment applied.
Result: 8.13 mm
